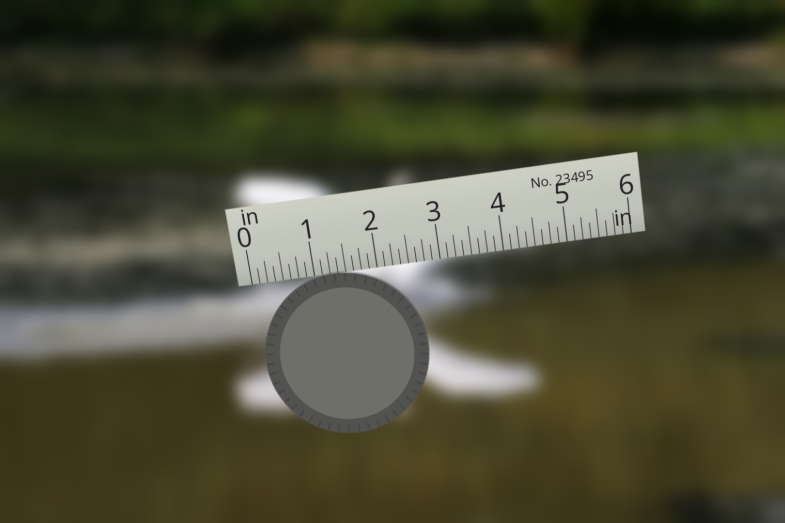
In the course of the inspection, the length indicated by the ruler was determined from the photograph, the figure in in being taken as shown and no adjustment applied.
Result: 2.625 in
